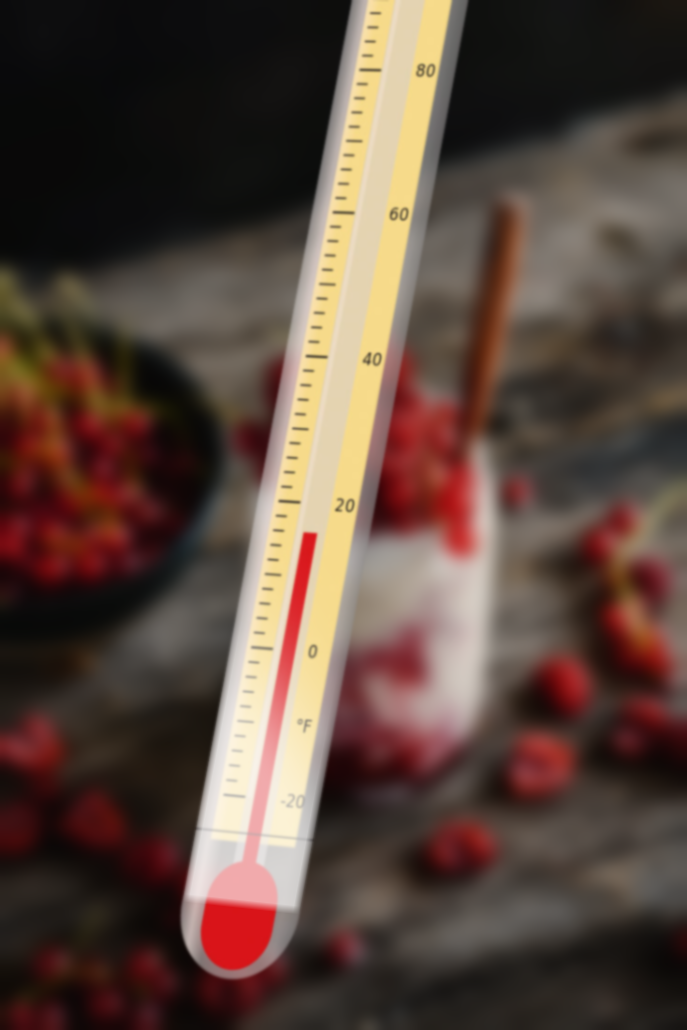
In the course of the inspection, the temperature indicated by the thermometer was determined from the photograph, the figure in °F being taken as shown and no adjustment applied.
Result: 16 °F
